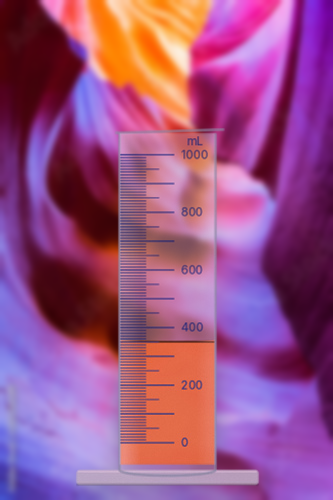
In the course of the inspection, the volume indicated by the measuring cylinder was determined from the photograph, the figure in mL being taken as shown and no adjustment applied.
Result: 350 mL
